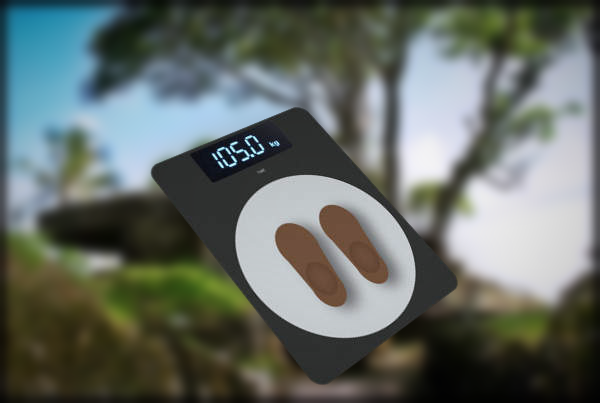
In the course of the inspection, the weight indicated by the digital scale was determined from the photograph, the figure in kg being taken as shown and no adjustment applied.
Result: 105.0 kg
